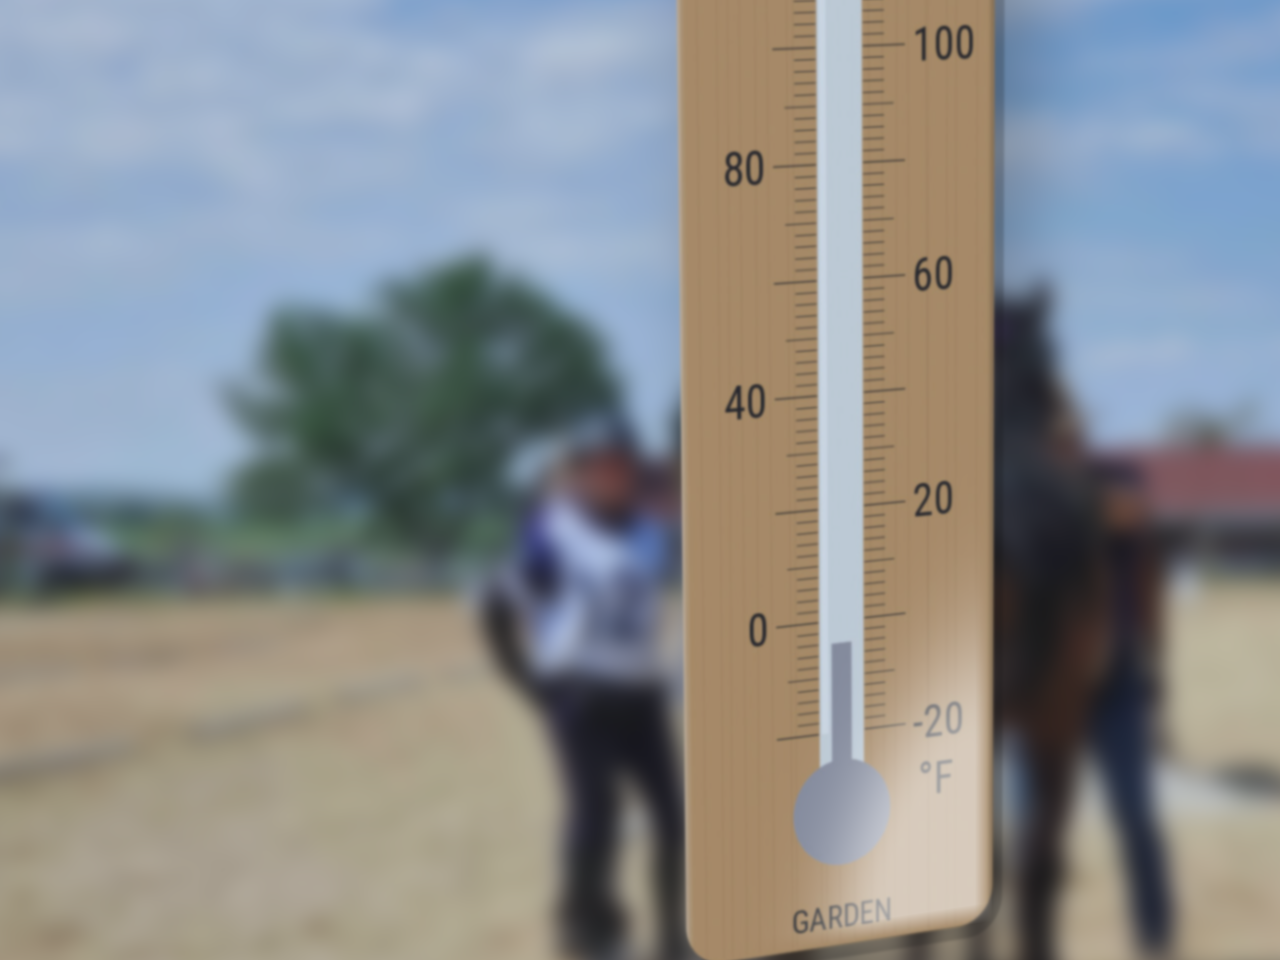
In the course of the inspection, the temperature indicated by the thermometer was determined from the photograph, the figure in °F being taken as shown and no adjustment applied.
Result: -4 °F
